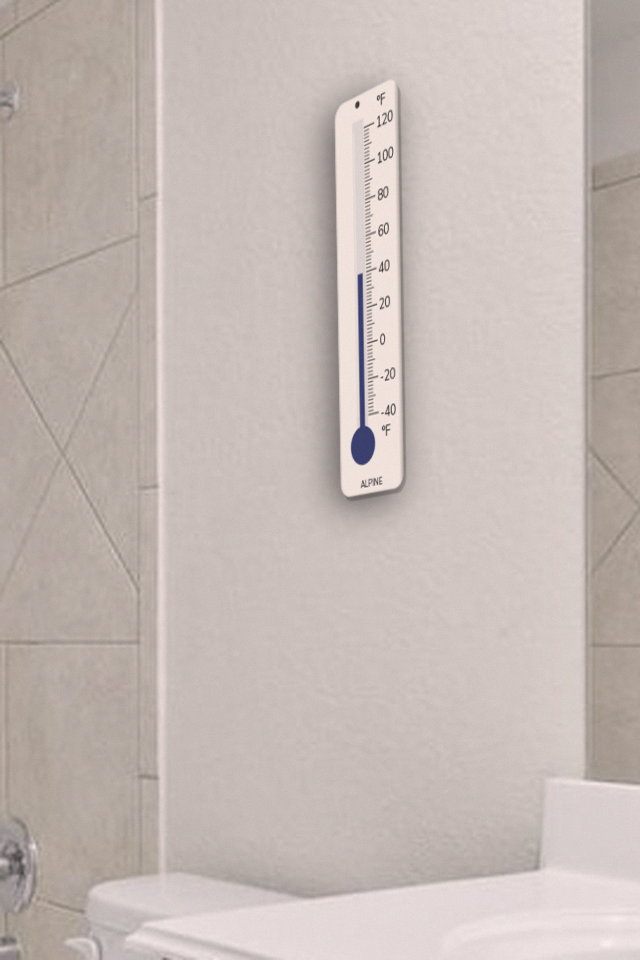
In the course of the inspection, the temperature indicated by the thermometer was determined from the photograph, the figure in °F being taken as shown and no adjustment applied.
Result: 40 °F
